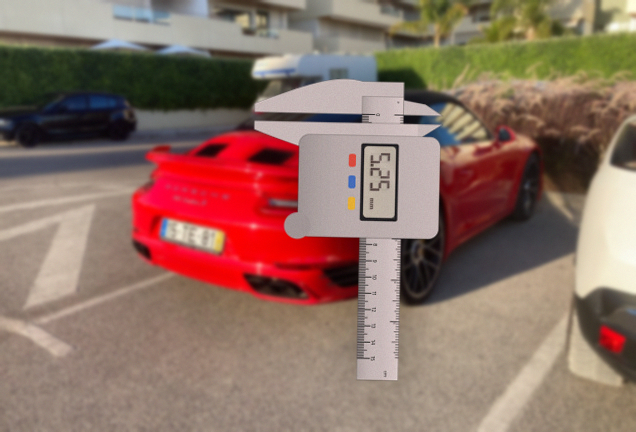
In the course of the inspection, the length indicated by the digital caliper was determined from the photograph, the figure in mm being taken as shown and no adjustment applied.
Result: 5.25 mm
